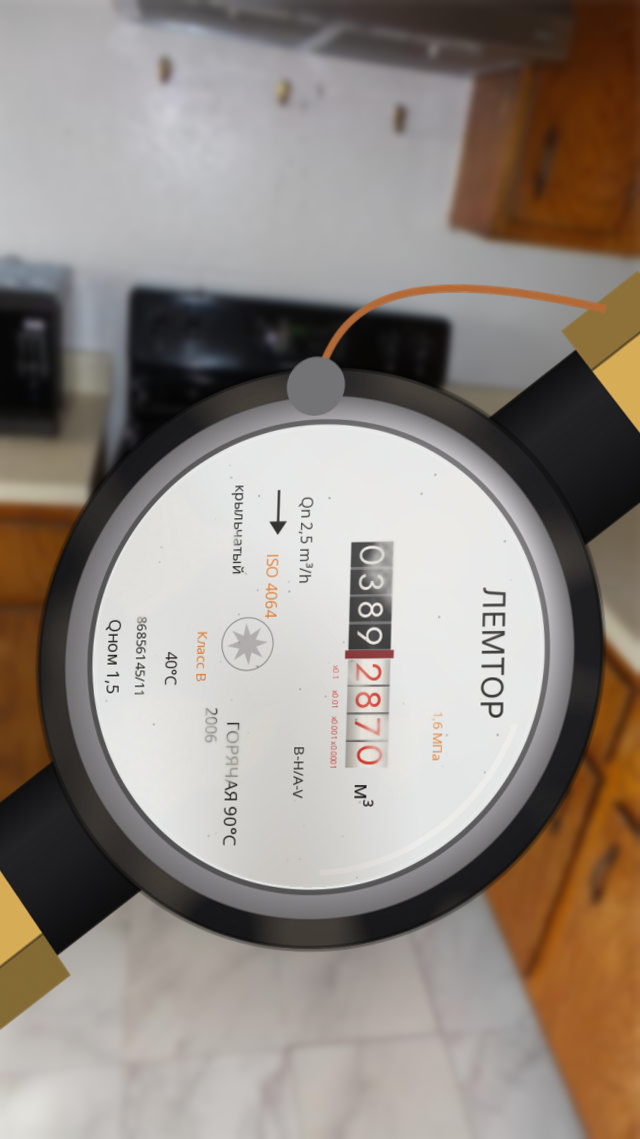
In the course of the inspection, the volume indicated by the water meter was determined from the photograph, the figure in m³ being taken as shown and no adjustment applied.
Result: 389.2870 m³
